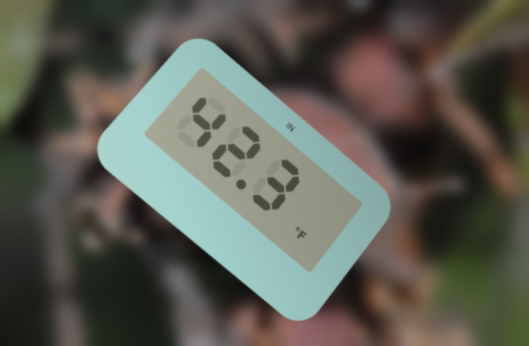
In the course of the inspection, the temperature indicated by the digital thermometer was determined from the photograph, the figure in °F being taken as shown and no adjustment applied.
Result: 42.3 °F
